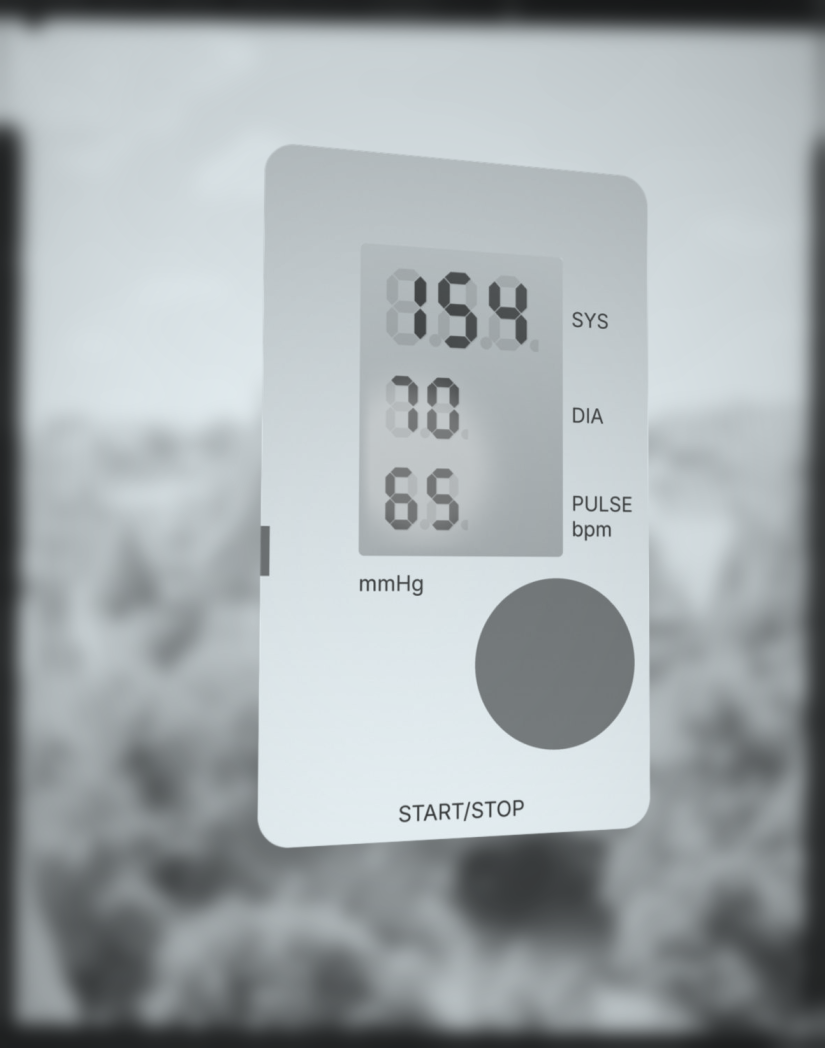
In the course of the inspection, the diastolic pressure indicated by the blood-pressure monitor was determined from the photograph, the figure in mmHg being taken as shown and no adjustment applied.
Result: 70 mmHg
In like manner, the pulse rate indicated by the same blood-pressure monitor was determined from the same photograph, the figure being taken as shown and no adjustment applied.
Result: 65 bpm
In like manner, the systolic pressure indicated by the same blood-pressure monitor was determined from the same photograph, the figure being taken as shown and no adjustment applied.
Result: 154 mmHg
